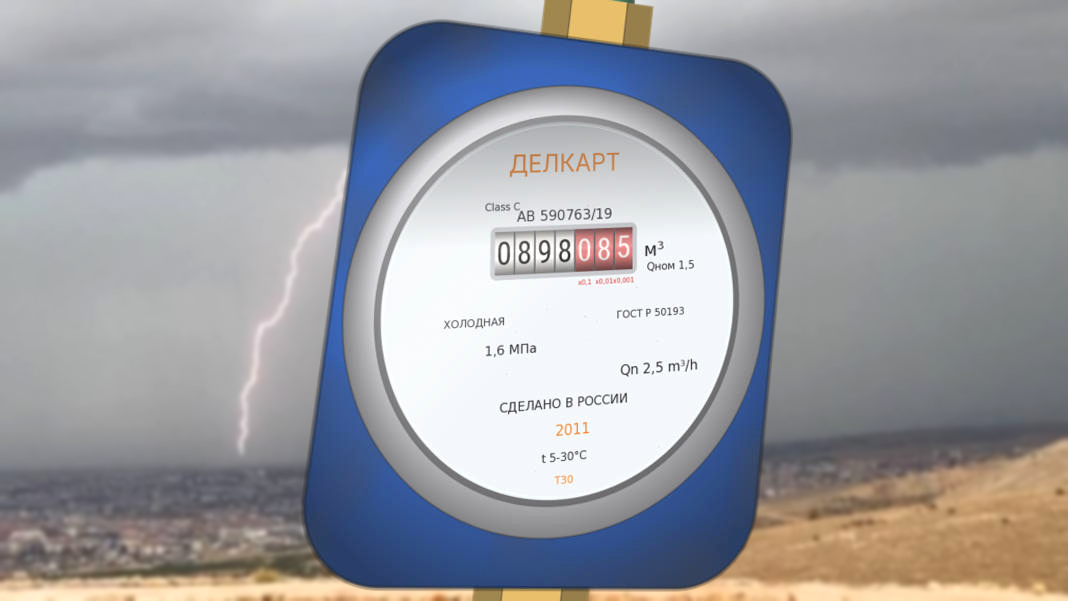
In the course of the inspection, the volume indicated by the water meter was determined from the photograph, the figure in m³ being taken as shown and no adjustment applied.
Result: 898.085 m³
